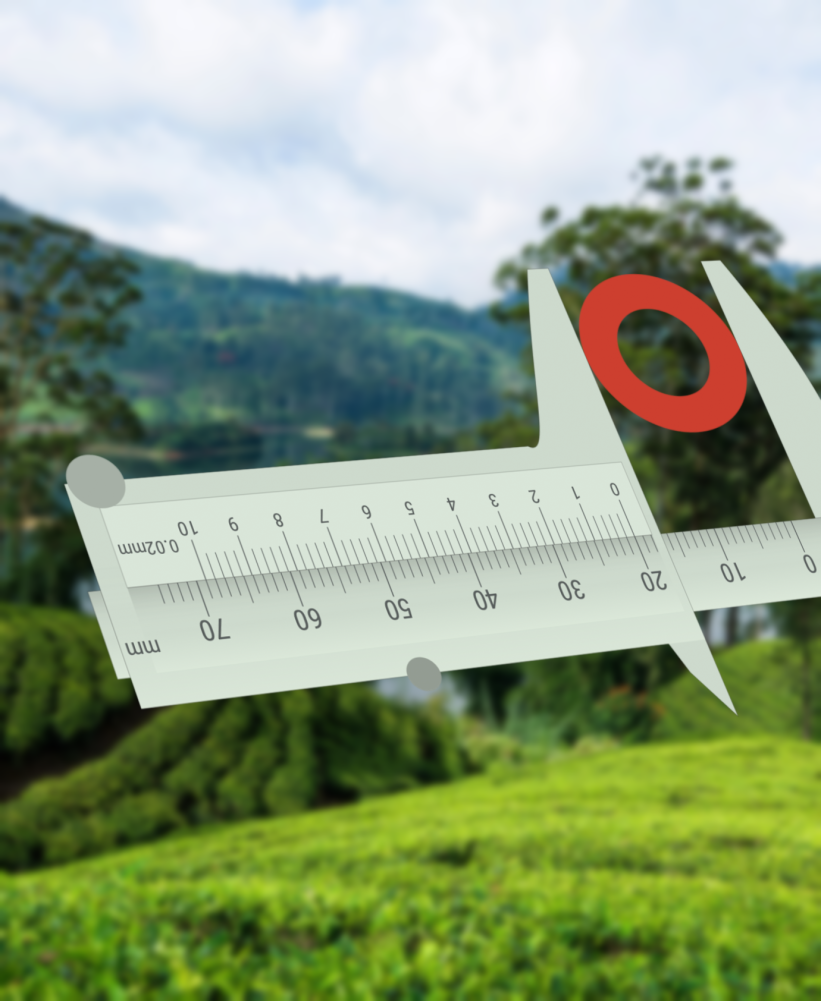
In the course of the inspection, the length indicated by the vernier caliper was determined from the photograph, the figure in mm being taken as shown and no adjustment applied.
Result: 20.0 mm
